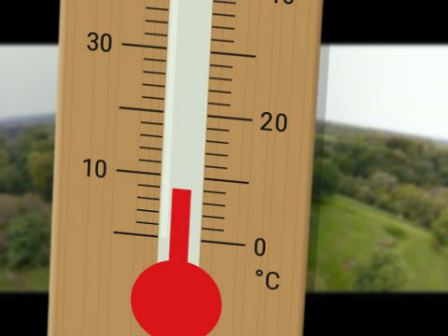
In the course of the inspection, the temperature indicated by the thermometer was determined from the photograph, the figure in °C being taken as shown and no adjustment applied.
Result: 8 °C
